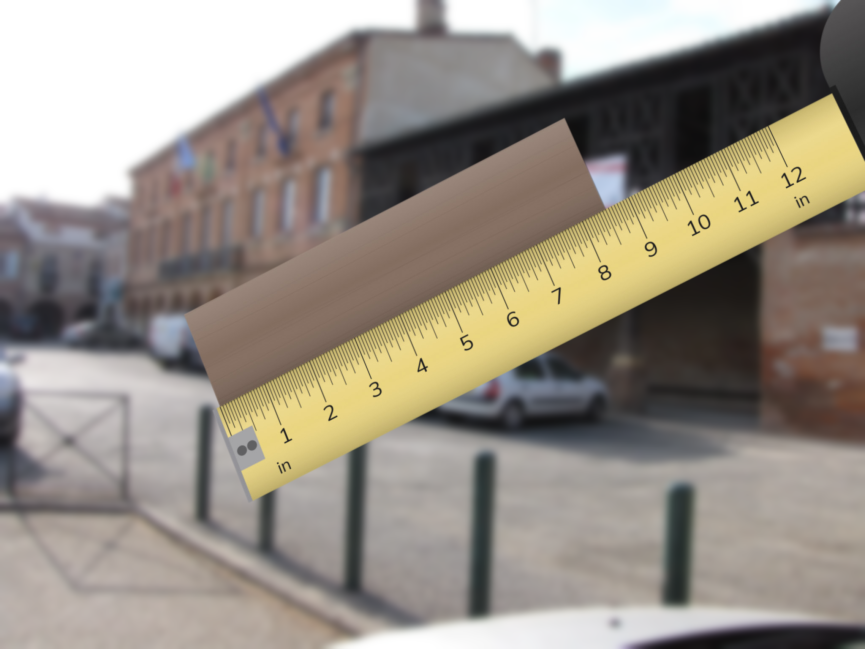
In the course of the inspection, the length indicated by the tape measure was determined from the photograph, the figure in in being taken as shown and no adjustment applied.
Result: 8.5 in
